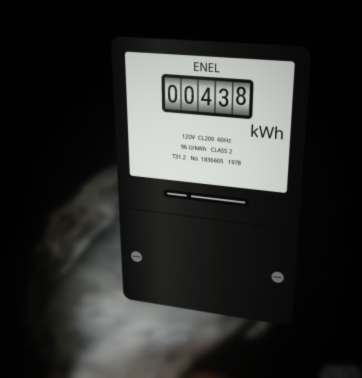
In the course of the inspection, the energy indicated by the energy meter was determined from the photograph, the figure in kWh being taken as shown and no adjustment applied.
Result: 438 kWh
